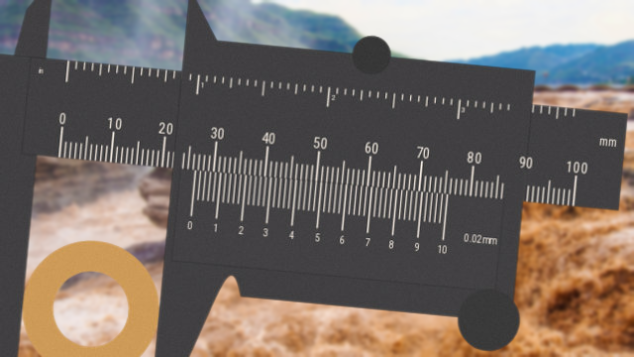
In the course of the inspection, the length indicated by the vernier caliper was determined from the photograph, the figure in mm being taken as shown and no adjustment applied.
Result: 26.5 mm
